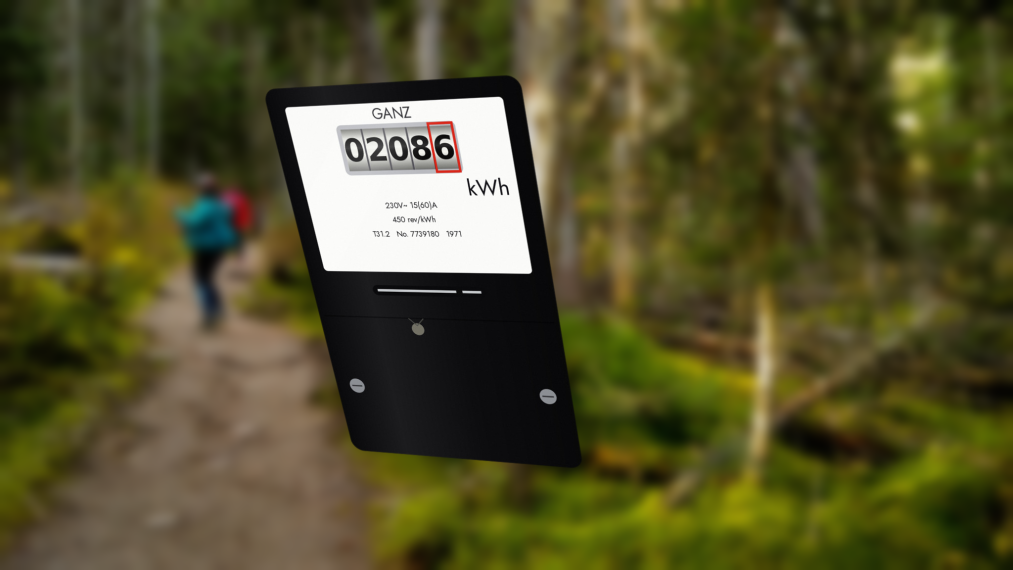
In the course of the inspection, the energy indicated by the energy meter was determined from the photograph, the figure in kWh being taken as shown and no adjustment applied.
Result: 208.6 kWh
